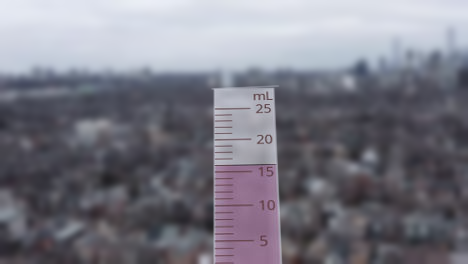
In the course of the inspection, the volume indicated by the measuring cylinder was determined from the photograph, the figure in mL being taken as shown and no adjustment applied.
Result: 16 mL
